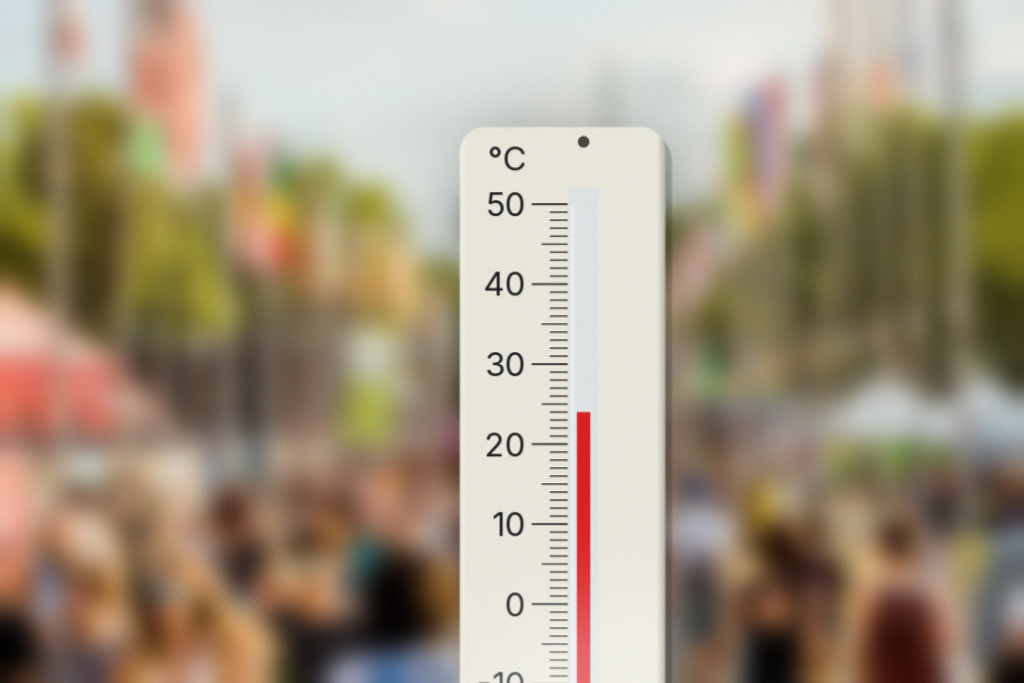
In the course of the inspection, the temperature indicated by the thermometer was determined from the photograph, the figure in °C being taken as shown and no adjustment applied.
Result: 24 °C
